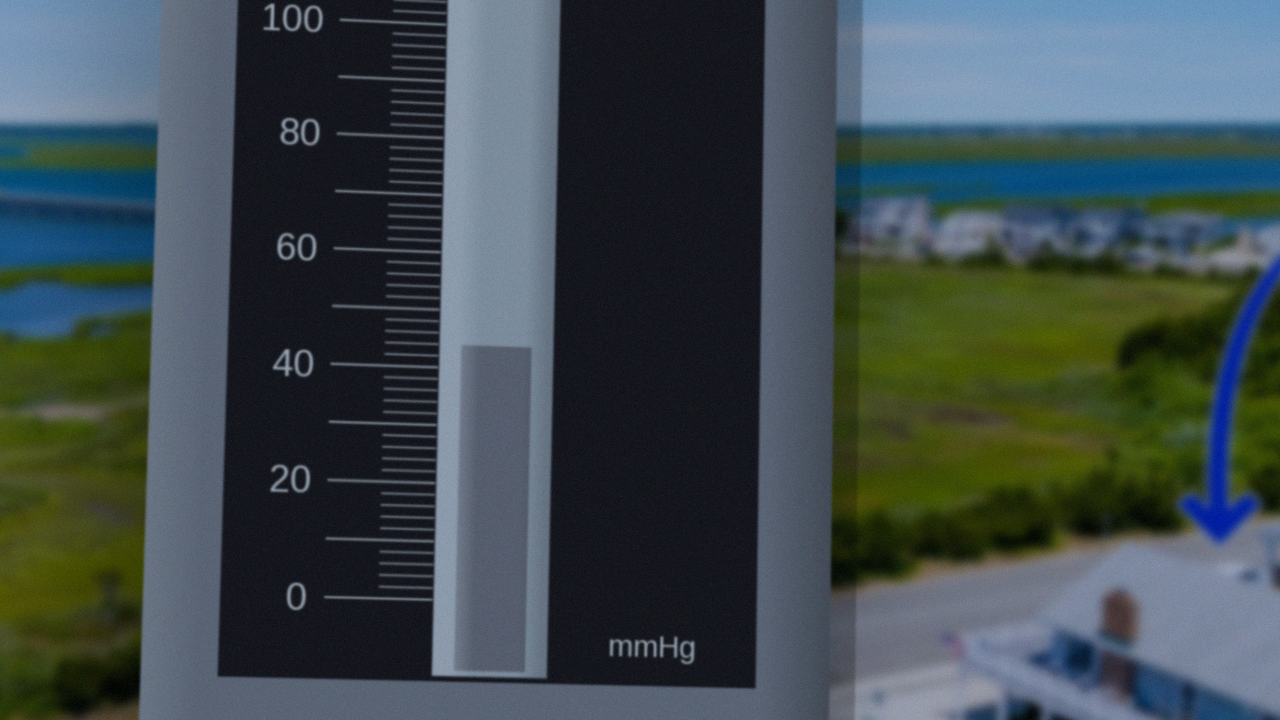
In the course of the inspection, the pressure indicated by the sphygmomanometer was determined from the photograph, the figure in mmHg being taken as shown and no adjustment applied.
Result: 44 mmHg
